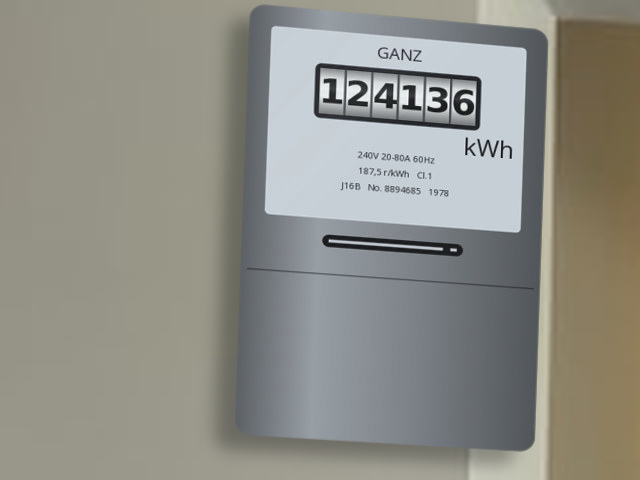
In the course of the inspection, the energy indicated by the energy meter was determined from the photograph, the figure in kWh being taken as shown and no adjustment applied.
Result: 124136 kWh
